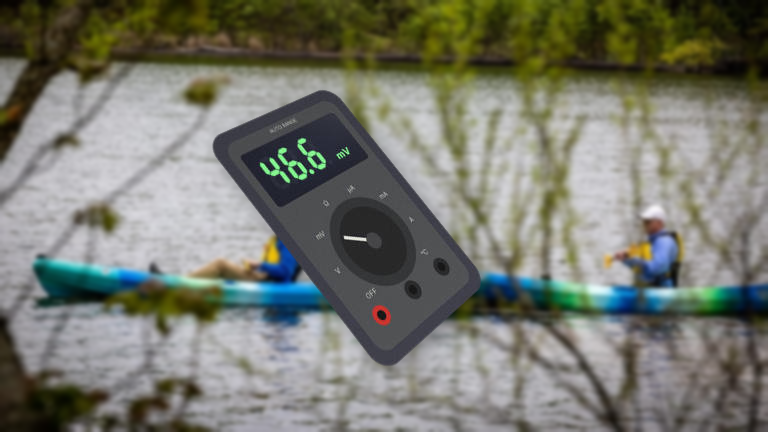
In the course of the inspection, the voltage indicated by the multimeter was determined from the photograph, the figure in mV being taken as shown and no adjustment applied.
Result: 46.6 mV
